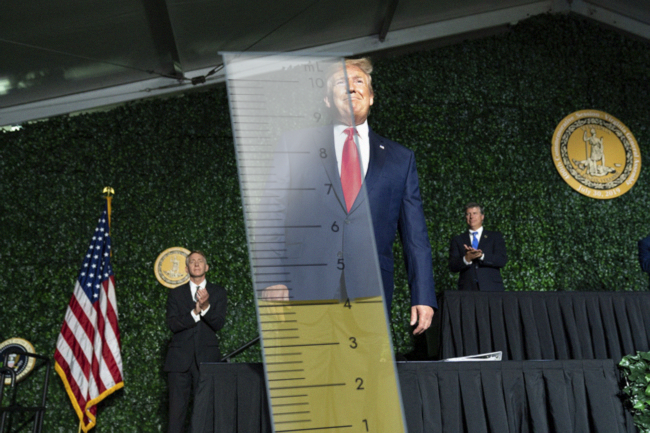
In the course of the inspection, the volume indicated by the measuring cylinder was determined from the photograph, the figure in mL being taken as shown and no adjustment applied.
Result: 4 mL
